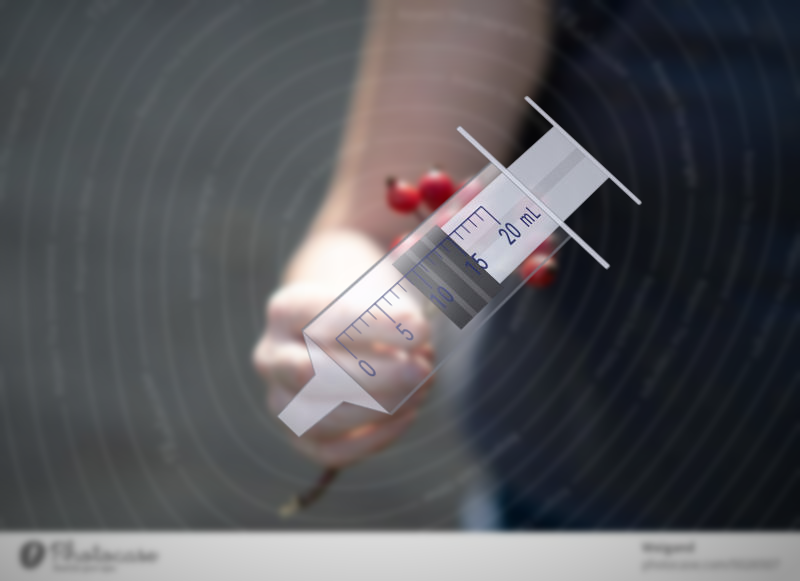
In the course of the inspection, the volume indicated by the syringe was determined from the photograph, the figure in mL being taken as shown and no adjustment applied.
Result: 9 mL
